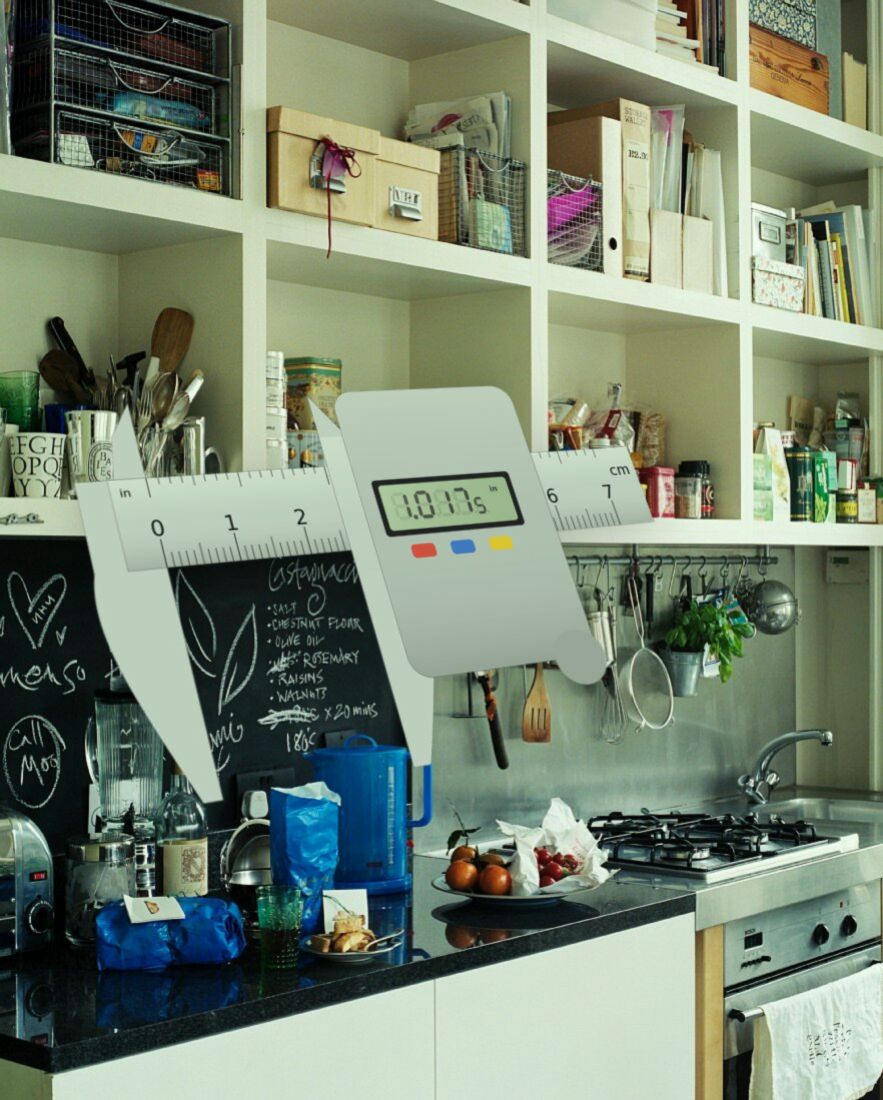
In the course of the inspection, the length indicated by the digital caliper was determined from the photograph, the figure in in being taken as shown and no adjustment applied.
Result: 1.0175 in
